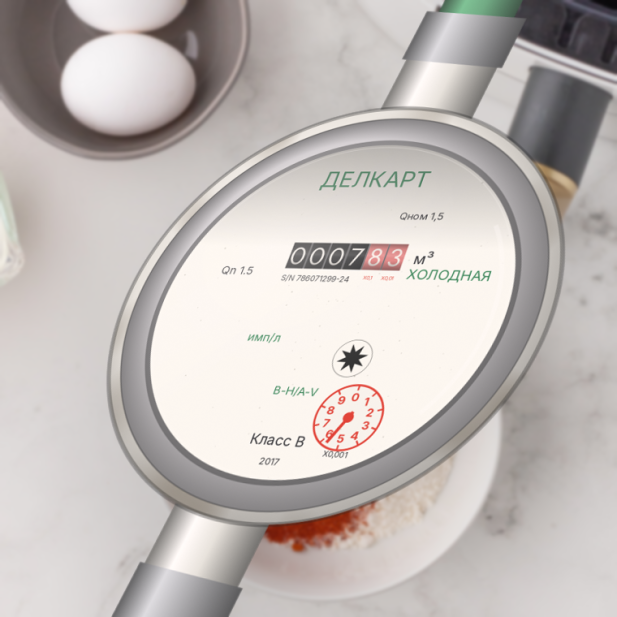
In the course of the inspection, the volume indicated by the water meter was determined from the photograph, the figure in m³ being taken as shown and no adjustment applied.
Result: 7.835 m³
